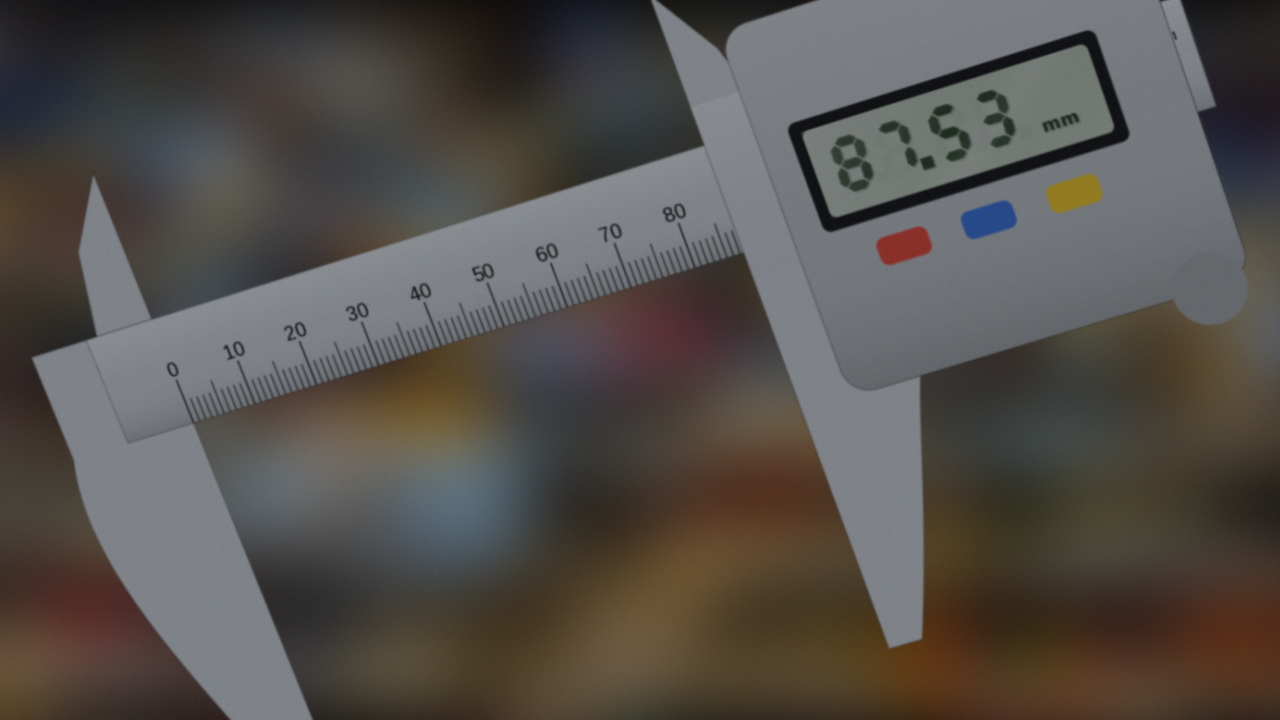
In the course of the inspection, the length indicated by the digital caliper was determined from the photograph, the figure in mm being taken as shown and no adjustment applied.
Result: 87.53 mm
